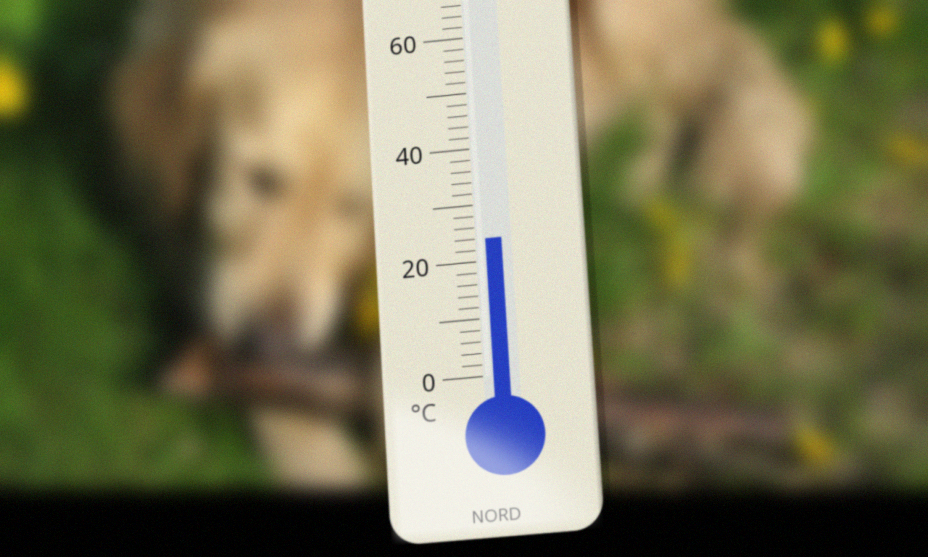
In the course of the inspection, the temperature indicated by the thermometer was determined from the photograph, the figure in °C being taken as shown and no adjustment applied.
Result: 24 °C
